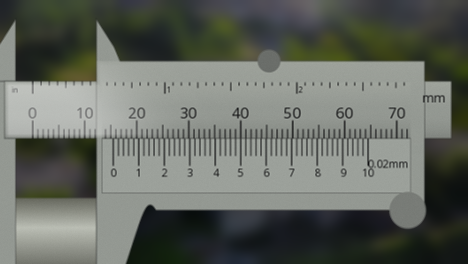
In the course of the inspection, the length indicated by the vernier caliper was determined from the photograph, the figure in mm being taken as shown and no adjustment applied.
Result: 15.5 mm
